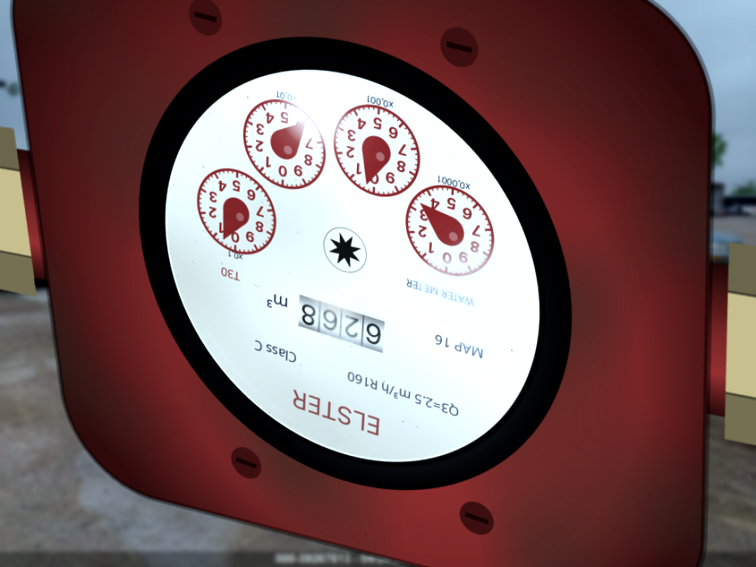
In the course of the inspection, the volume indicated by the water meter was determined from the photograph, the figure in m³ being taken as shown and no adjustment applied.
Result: 6268.0603 m³
